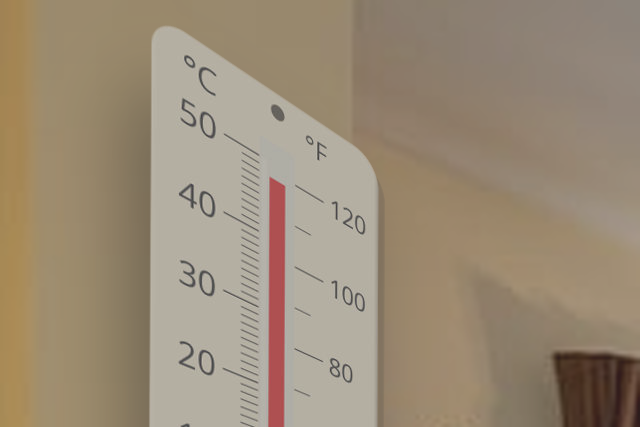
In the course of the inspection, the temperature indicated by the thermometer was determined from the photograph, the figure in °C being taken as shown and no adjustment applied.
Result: 48 °C
